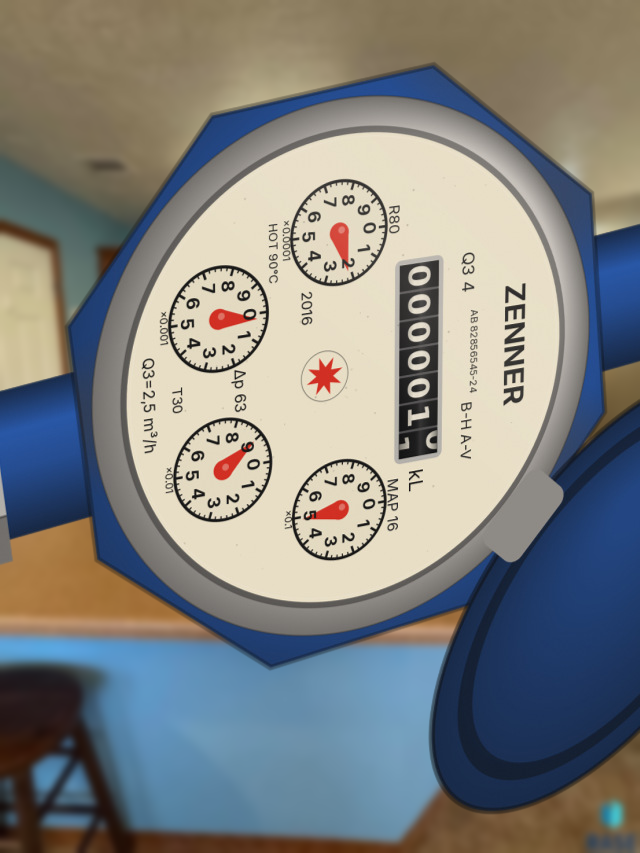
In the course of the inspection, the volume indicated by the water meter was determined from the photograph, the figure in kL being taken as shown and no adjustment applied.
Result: 10.4902 kL
